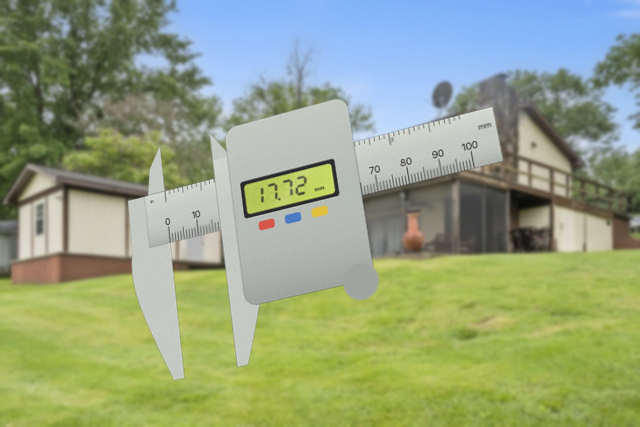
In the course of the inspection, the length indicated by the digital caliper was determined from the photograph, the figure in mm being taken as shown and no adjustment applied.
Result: 17.72 mm
